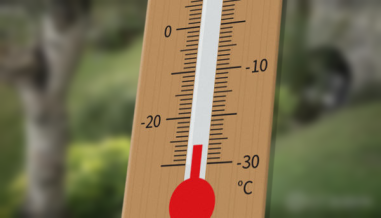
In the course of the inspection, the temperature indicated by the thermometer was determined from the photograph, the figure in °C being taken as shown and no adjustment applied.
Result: -26 °C
